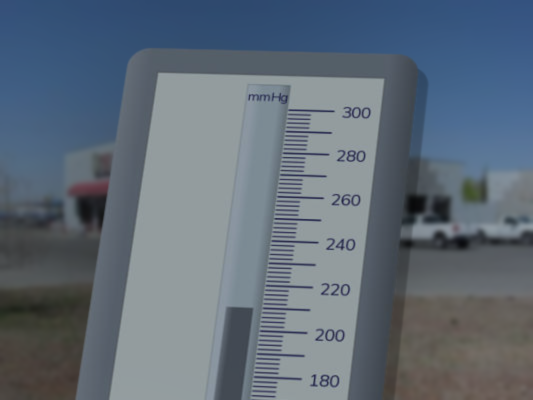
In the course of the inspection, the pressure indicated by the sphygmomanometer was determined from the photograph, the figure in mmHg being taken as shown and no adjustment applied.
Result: 210 mmHg
